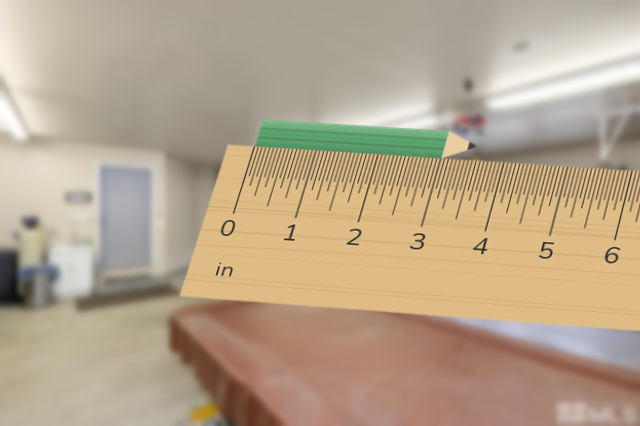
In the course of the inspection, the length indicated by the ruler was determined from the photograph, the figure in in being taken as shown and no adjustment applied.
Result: 3.5 in
